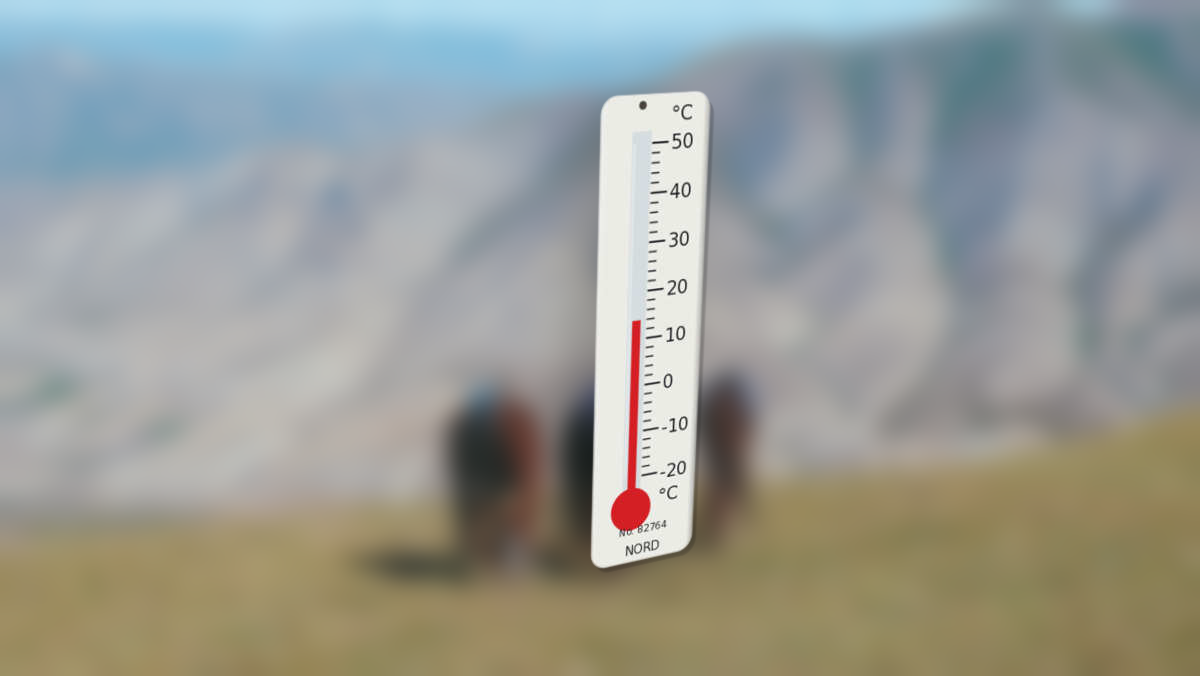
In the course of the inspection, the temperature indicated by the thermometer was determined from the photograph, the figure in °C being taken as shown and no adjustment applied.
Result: 14 °C
